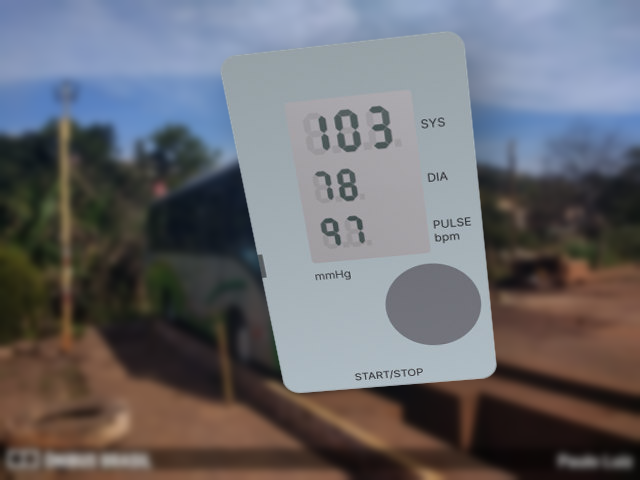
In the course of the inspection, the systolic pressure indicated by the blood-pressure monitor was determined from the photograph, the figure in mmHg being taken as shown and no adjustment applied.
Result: 103 mmHg
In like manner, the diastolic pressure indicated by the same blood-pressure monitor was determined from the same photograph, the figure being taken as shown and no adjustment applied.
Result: 78 mmHg
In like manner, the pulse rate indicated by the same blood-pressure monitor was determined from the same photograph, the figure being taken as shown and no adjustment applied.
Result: 97 bpm
